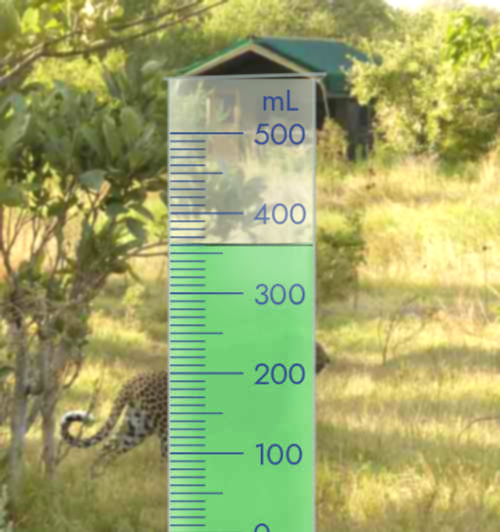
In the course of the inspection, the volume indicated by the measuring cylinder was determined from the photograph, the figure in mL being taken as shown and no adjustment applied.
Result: 360 mL
